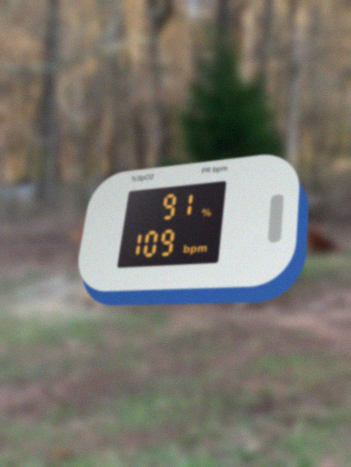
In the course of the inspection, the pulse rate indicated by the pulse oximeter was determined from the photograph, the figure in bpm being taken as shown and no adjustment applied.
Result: 109 bpm
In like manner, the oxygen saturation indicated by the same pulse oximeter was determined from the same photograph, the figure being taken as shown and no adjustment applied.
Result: 91 %
